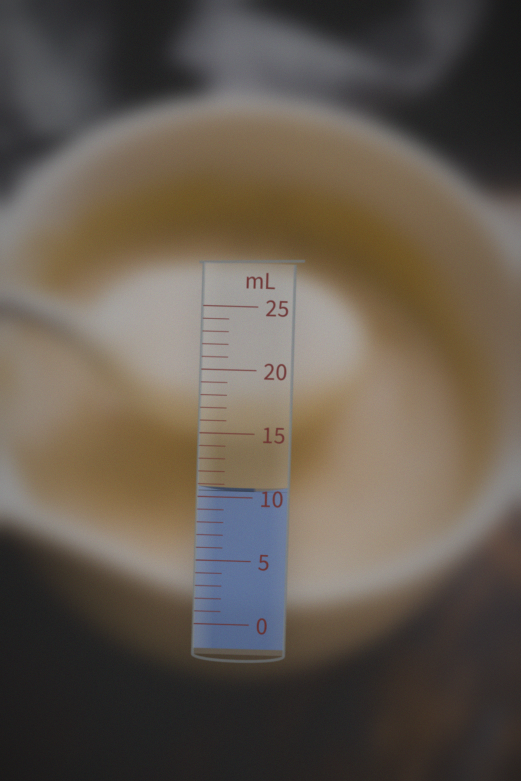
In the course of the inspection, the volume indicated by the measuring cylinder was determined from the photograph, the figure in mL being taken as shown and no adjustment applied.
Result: 10.5 mL
